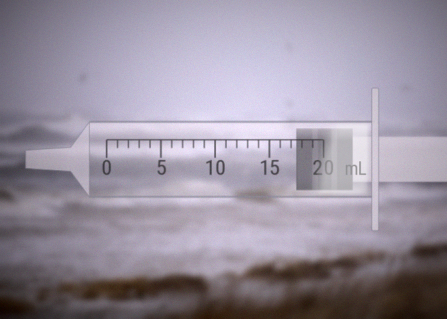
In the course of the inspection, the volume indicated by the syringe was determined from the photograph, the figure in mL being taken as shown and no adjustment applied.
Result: 17.5 mL
